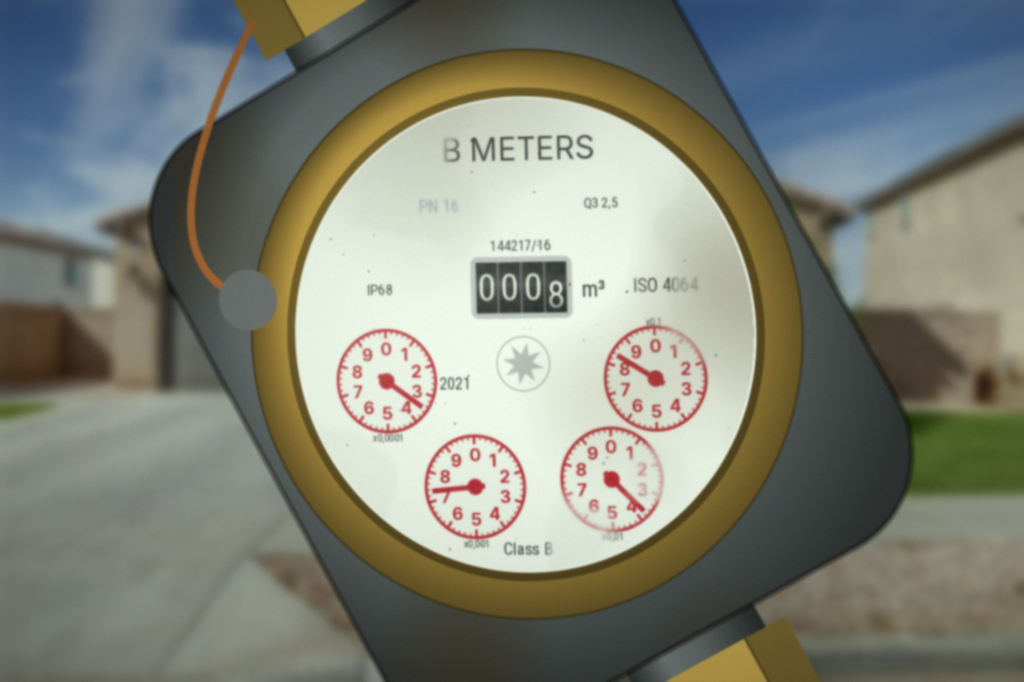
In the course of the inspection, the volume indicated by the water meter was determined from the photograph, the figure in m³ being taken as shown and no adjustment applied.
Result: 7.8373 m³
